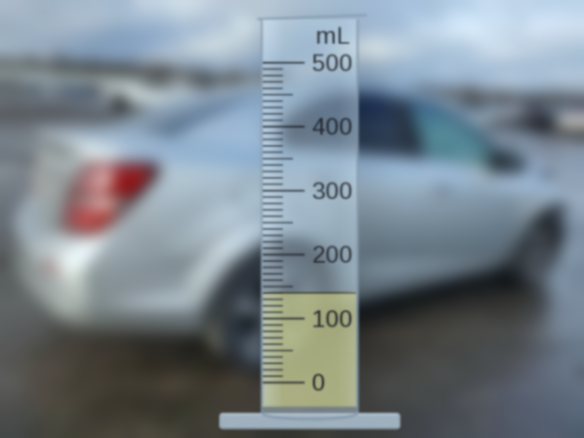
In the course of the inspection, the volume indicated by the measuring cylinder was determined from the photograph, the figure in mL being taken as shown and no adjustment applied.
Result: 140 mL
